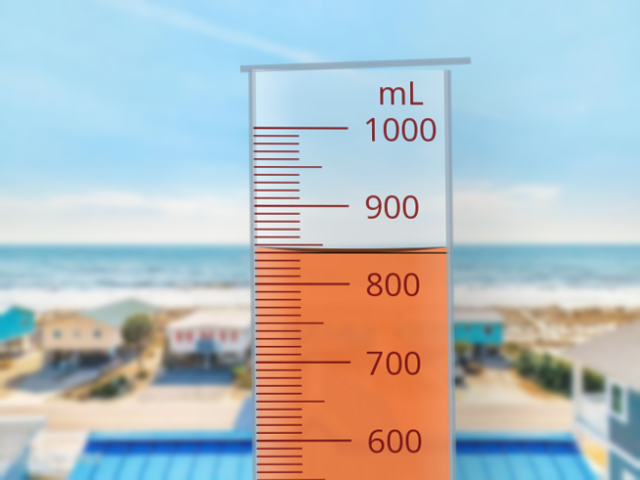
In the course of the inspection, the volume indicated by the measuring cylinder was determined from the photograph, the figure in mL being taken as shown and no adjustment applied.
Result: 840 mL
